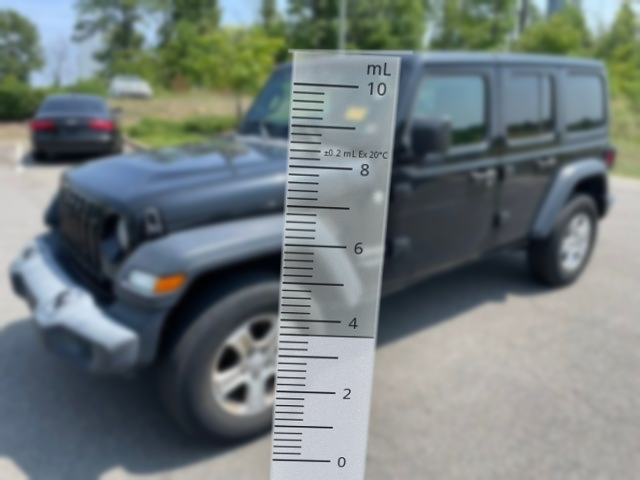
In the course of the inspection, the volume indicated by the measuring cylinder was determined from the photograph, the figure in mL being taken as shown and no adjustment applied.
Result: 3.6 mL
